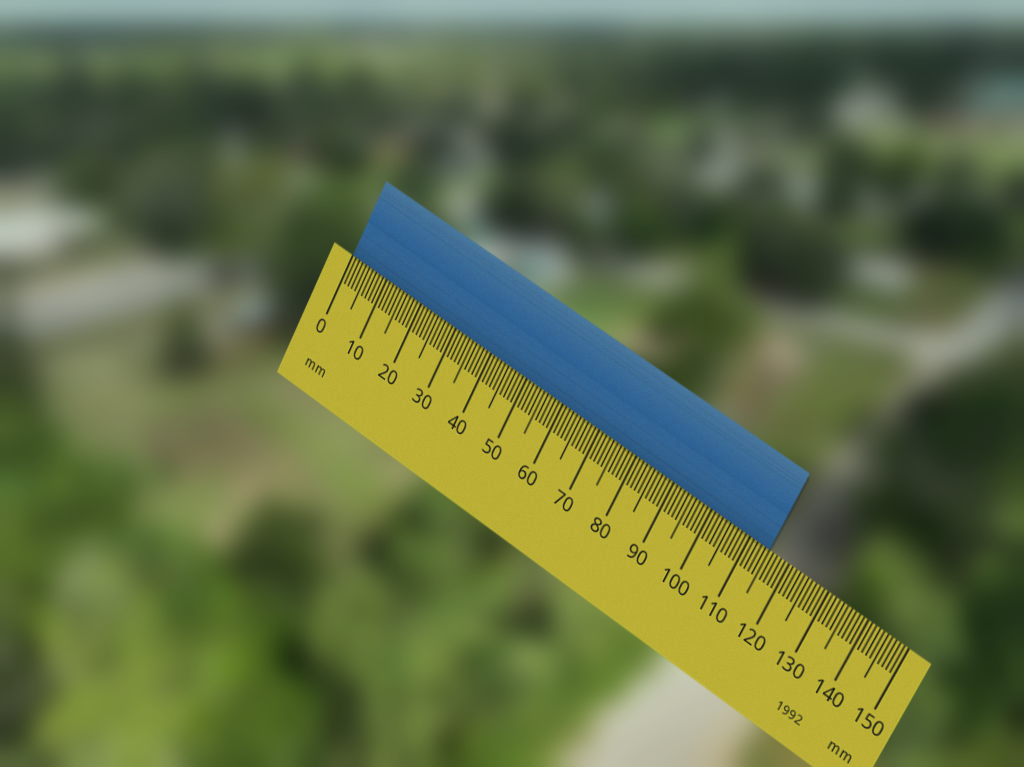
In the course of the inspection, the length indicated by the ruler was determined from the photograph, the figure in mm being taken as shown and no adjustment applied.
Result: 115 mm
